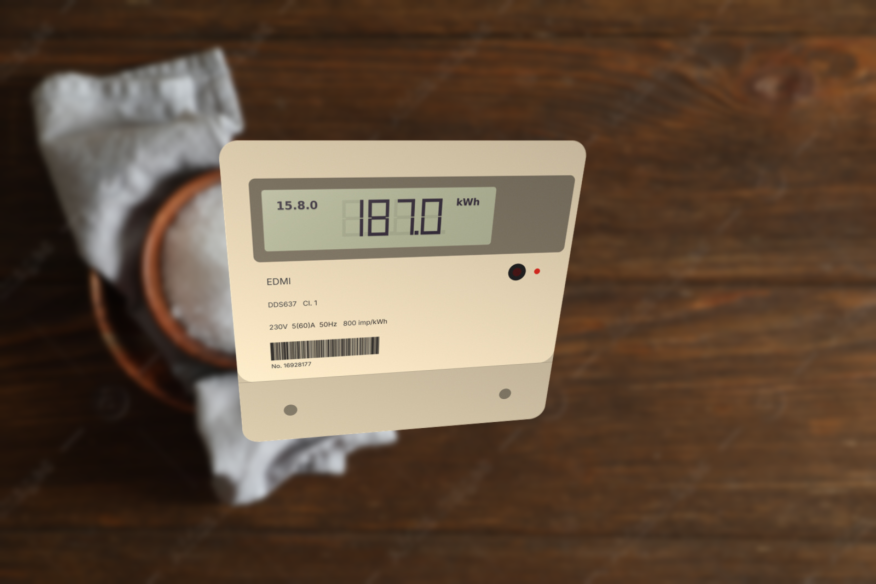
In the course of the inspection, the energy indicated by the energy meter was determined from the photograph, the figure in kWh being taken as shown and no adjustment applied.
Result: 187.0 kWh
